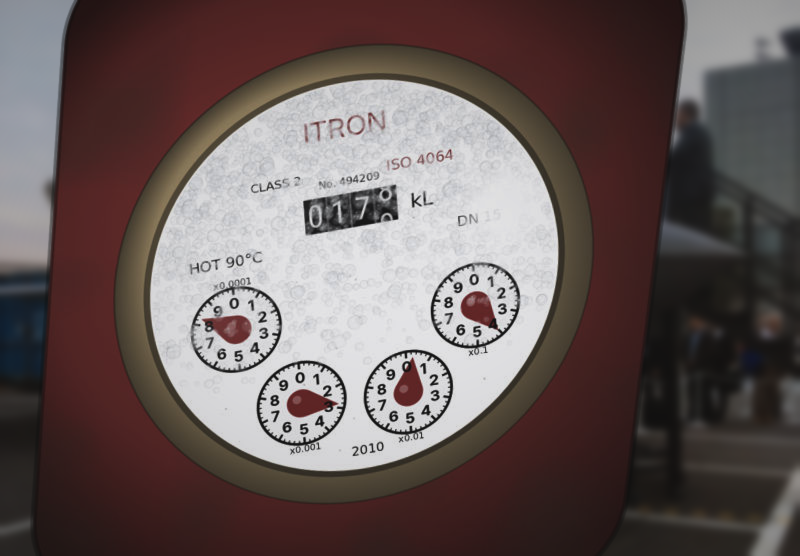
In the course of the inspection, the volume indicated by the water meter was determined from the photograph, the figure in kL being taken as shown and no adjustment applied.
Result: 178.4028 kL
